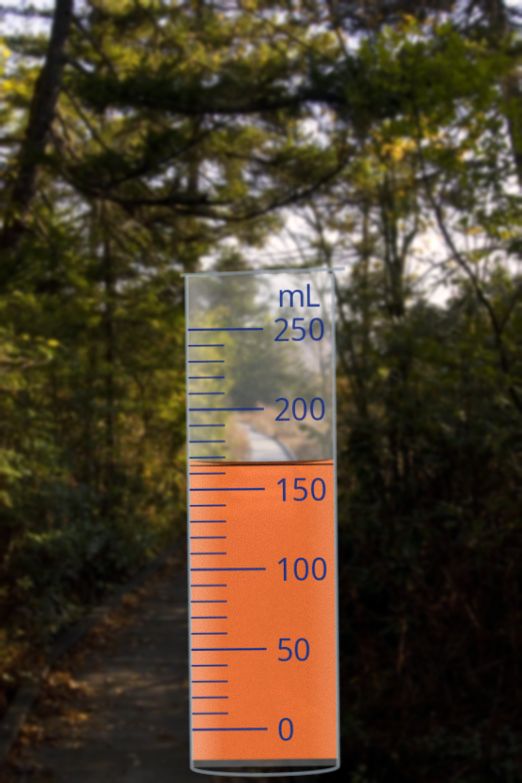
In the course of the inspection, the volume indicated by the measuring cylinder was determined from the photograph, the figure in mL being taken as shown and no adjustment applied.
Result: 165 mL
